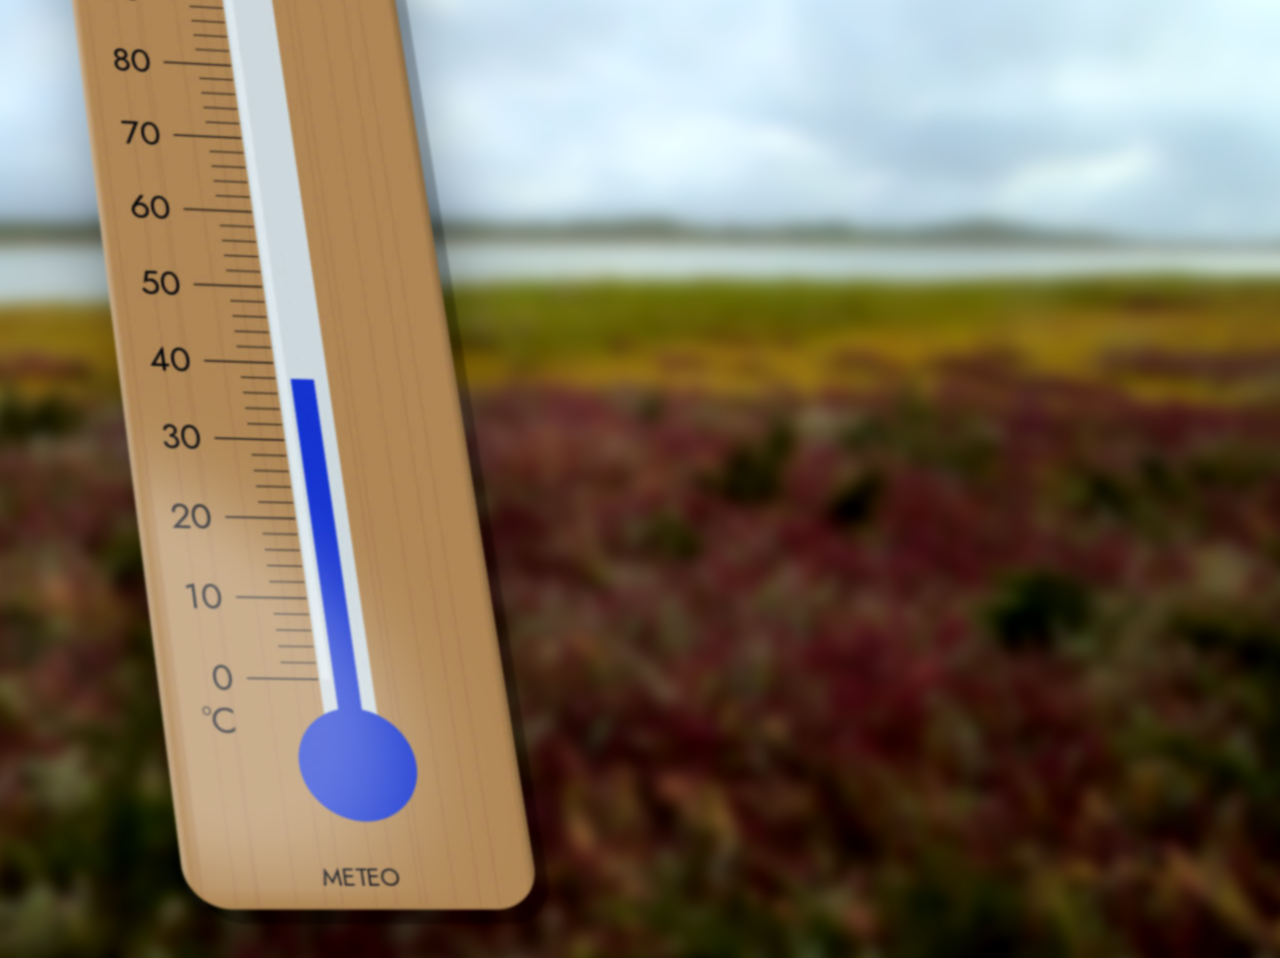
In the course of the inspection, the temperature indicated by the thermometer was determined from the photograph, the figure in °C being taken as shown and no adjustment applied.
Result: 38 °C
